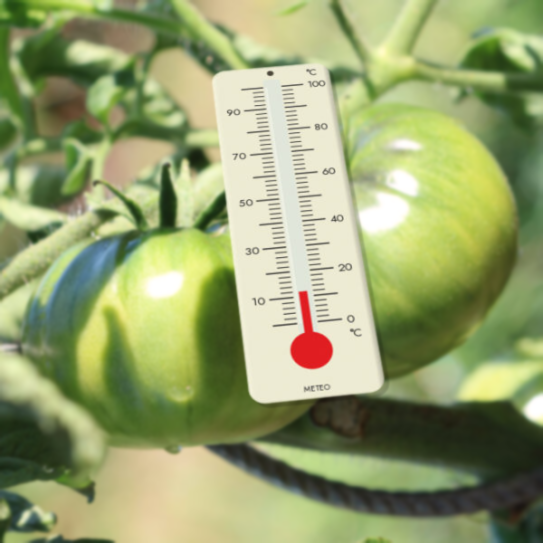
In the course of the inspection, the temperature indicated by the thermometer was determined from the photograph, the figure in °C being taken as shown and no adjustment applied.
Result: 12 °C
